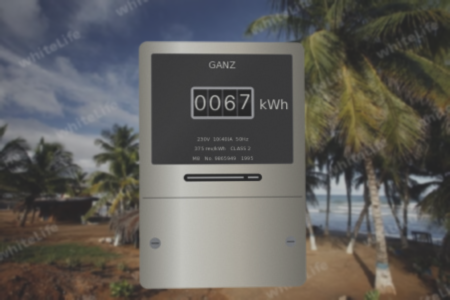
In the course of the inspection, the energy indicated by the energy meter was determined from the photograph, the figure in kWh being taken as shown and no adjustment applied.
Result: 67 kWh
